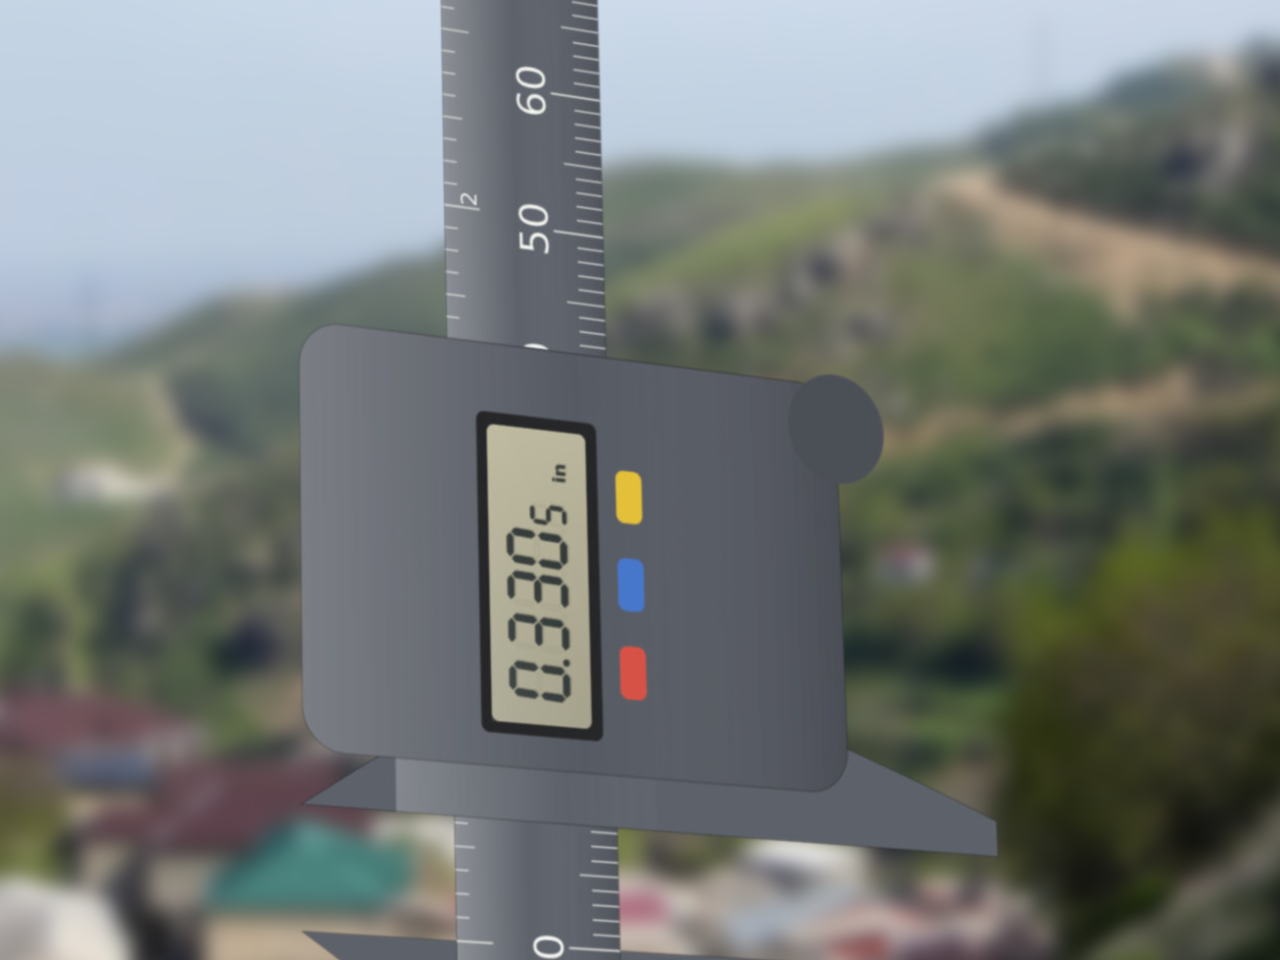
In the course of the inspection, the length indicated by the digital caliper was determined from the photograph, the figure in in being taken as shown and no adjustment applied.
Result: 0.3305 in
